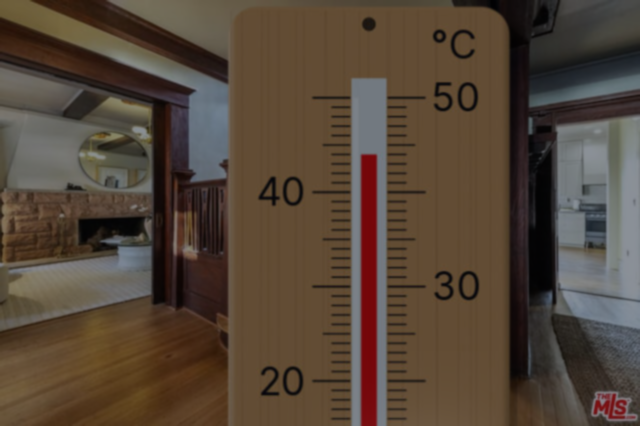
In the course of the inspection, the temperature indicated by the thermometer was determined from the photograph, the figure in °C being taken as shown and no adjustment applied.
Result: 44 °C
